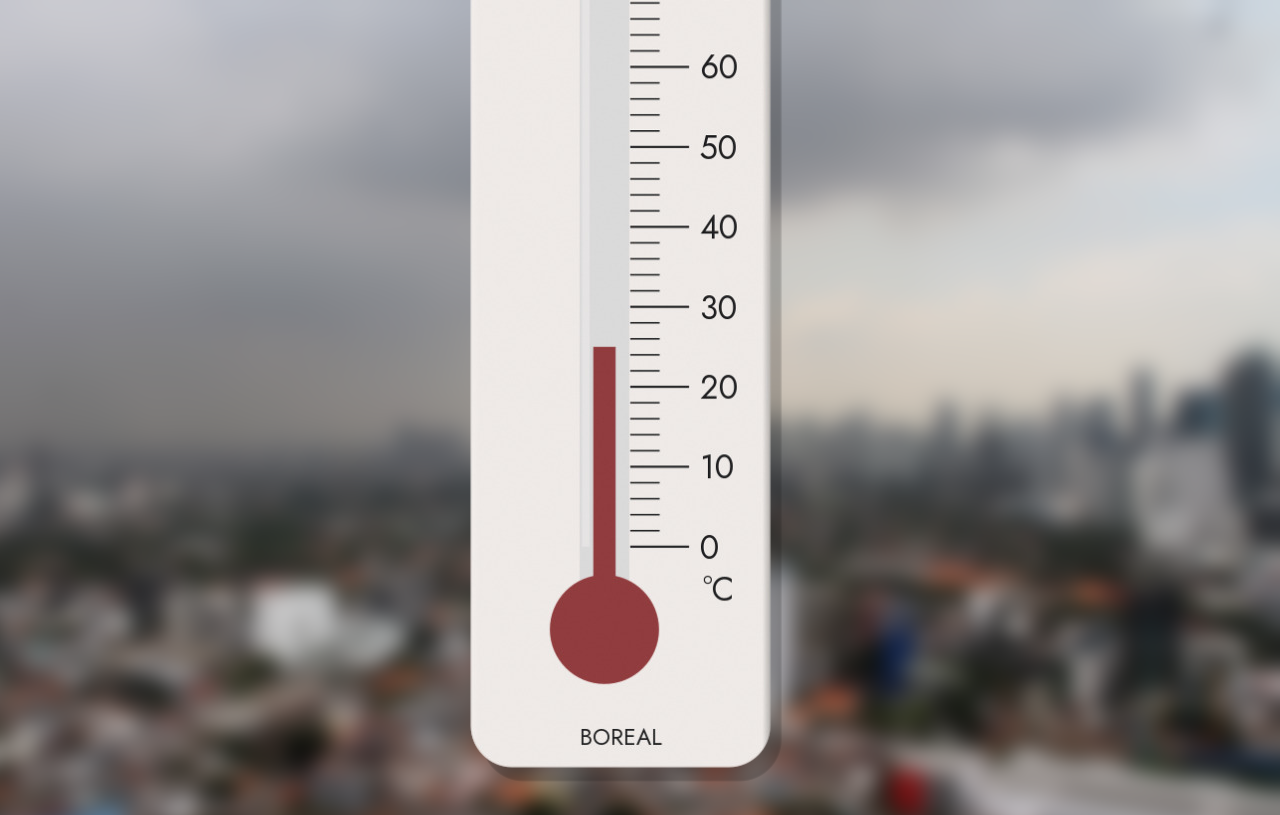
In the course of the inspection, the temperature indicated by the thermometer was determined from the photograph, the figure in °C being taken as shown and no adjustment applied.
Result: 25 °C
